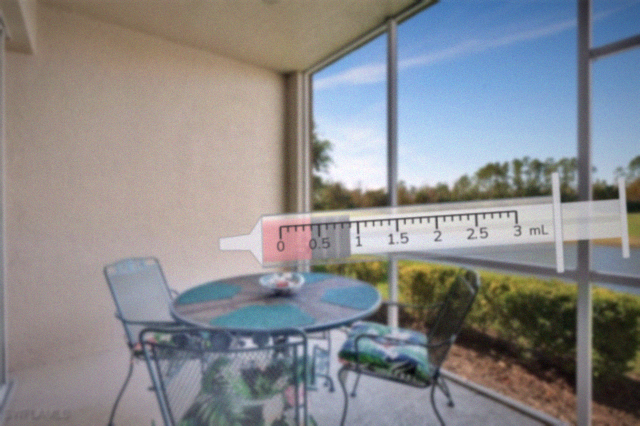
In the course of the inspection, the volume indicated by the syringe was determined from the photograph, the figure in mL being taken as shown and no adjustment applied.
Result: 0.4 mL
